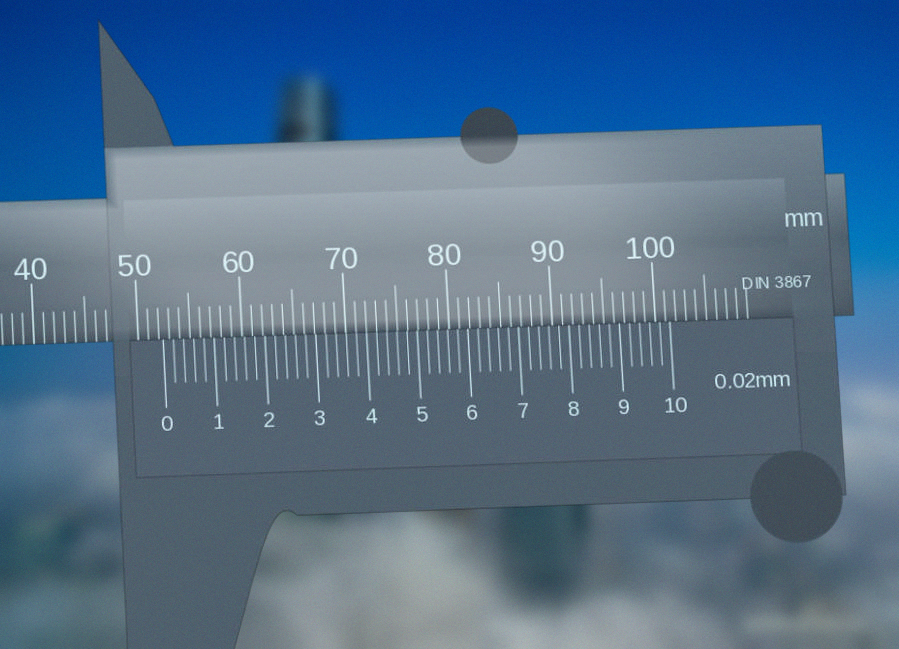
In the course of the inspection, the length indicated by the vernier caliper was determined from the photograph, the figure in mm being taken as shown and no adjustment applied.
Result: 52.4 mm
